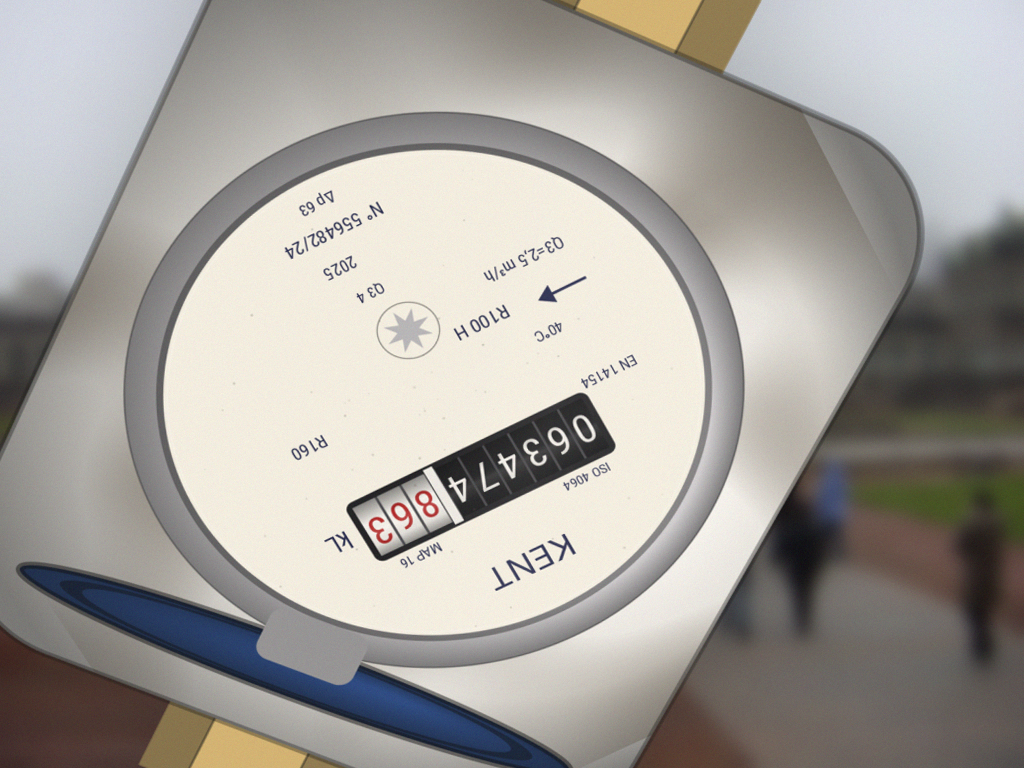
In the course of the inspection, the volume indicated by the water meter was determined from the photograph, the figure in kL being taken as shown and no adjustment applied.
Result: 63474.863 kL
